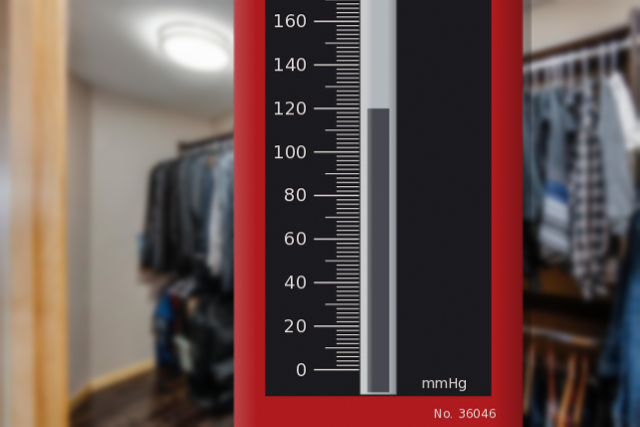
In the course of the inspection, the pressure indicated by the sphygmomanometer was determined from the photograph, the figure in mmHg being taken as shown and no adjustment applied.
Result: 120 mmHg
